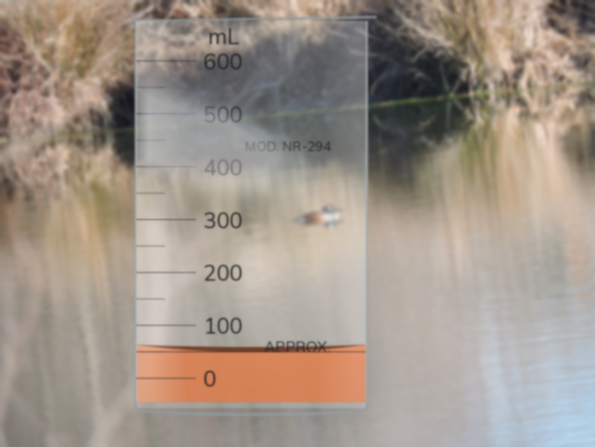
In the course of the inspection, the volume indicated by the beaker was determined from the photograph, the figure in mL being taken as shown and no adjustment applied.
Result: 50 mL
